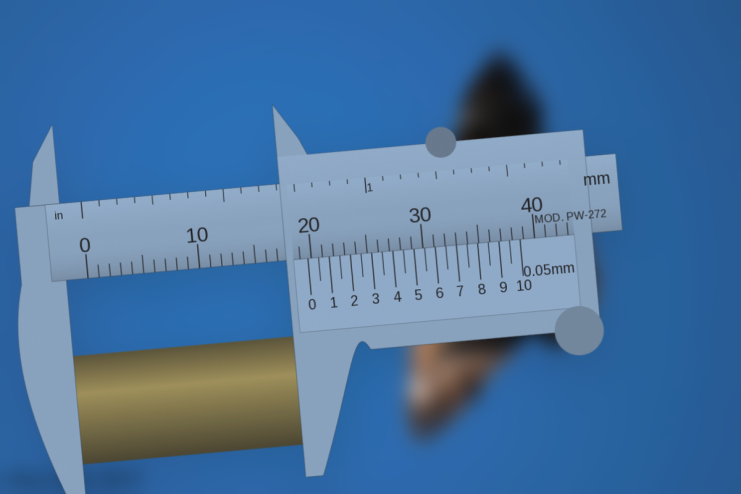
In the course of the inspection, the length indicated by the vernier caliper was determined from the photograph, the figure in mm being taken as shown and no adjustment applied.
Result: 19.7 mm
